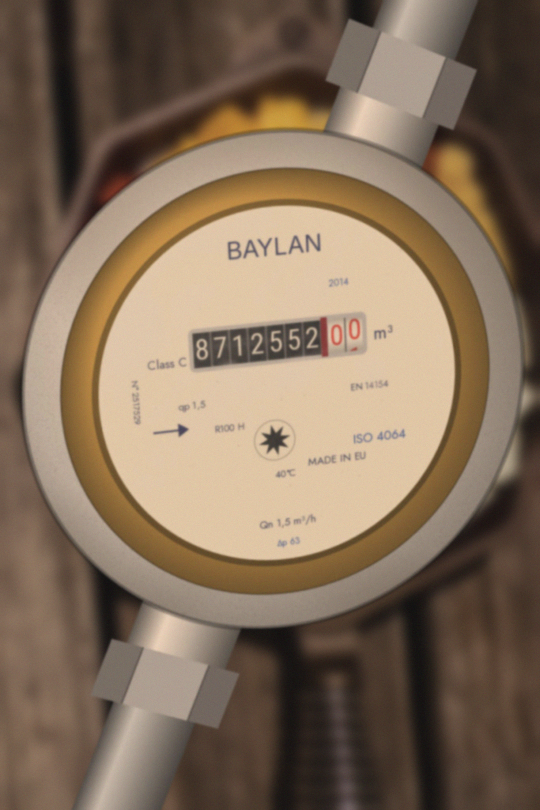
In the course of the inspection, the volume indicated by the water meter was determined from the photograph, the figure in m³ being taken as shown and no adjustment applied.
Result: 8712552.00 m³
